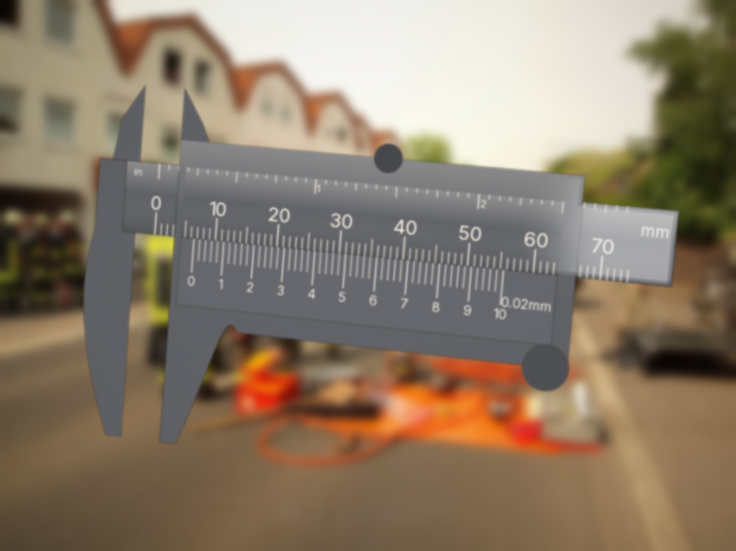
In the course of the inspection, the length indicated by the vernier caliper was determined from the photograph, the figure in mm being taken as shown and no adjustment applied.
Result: 6.5 mm
